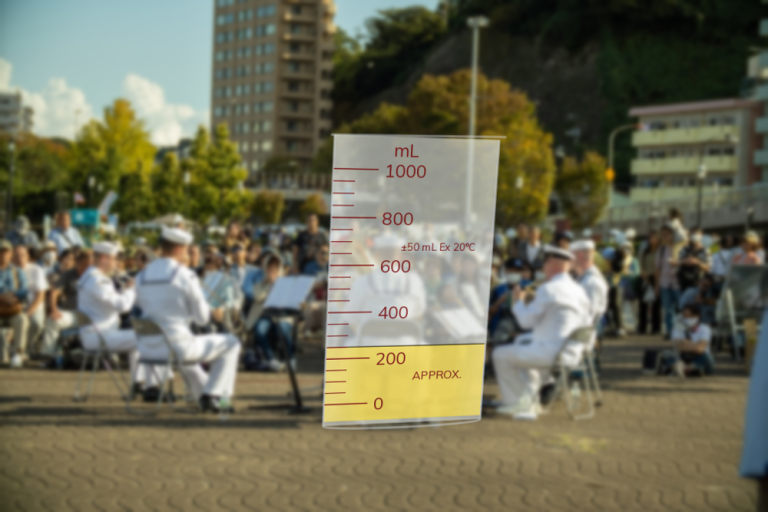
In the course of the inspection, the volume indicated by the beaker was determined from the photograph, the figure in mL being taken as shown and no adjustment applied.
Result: 250 mL
